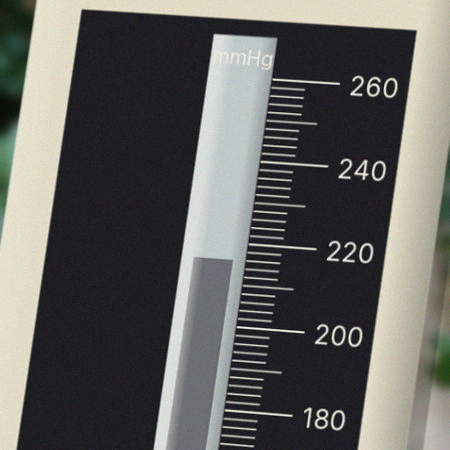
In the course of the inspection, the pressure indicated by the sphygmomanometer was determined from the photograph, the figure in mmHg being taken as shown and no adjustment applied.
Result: 216 mmHg
